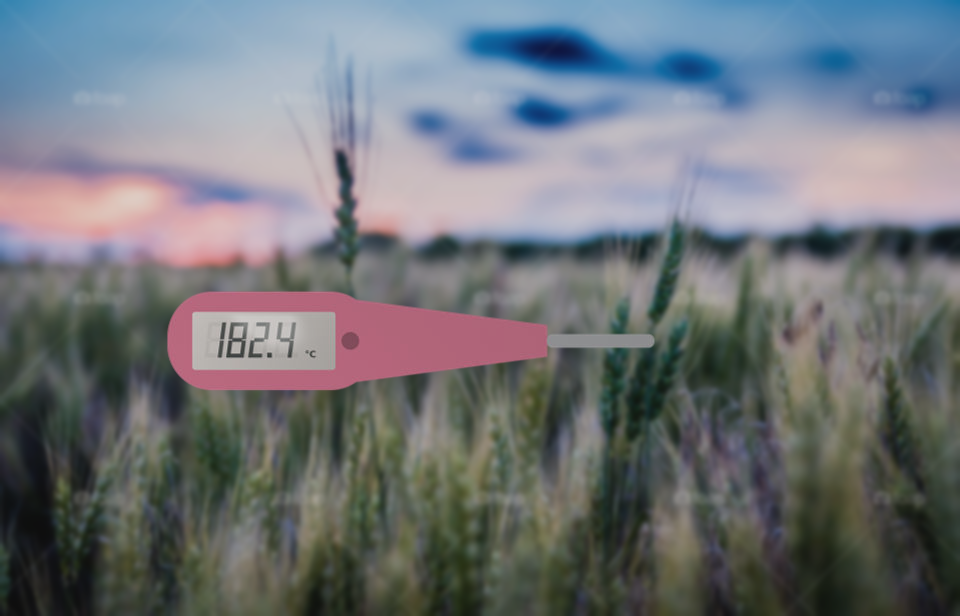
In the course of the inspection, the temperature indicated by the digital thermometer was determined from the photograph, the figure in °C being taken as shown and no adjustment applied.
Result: 182.4 °C
